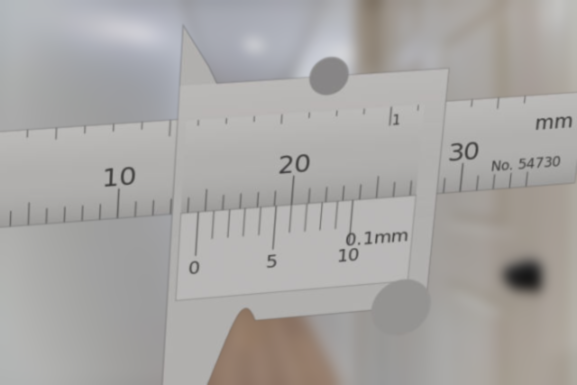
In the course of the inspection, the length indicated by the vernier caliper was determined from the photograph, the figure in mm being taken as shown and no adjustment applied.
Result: 14.6 mm
